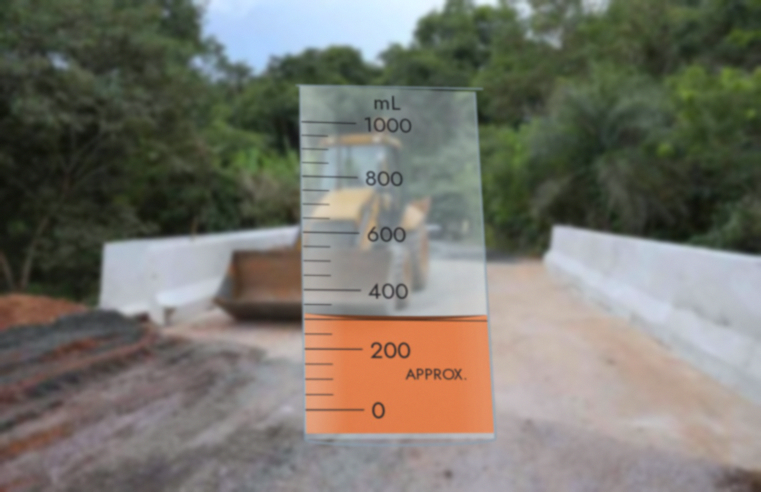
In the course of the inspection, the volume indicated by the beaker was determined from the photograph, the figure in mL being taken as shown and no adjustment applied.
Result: 300 mL
